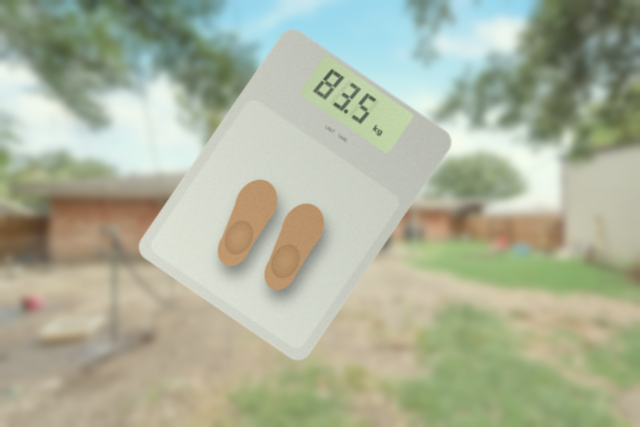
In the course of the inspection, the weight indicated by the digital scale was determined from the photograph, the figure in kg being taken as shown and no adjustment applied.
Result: 83.5 kg
